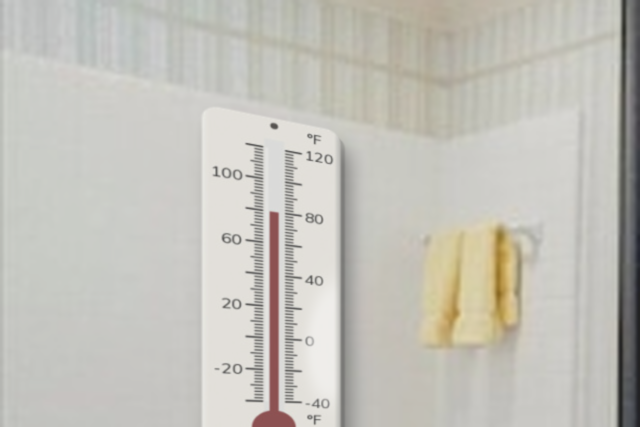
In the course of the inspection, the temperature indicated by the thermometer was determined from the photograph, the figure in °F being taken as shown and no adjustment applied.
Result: 80 °F
